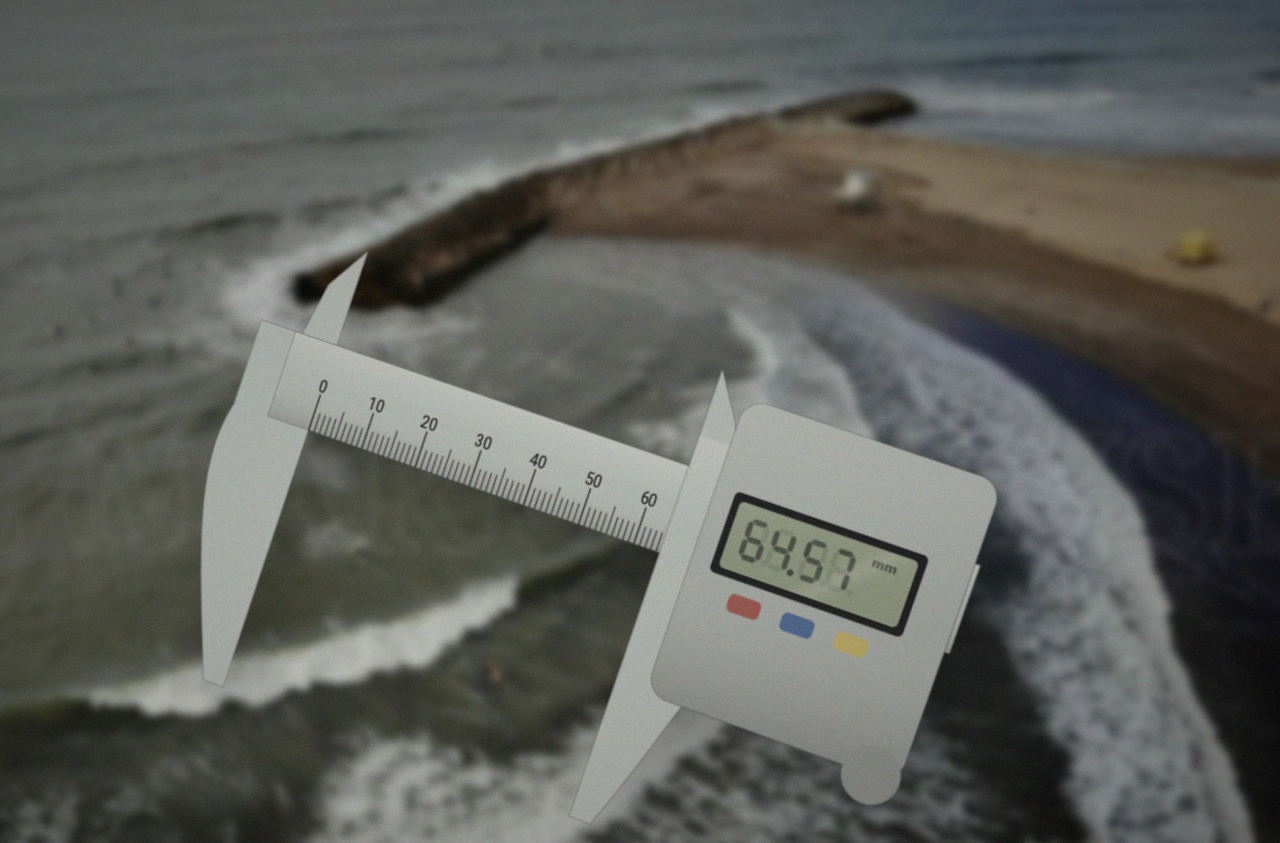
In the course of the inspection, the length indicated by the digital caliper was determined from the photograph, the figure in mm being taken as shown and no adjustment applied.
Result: 64.57 mm
